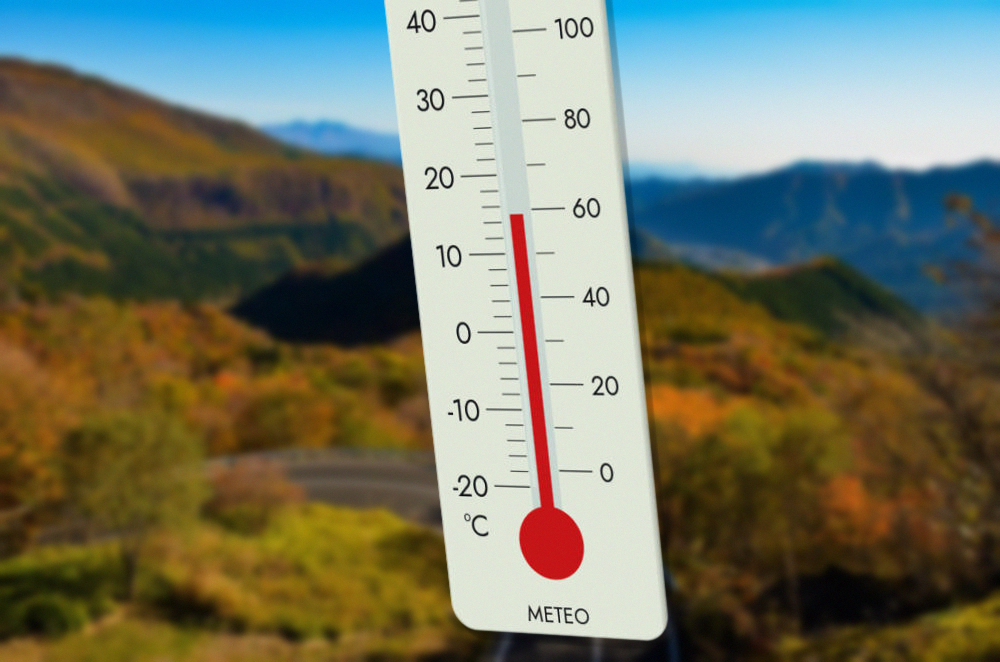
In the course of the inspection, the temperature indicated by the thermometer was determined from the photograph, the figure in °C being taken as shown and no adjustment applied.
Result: 15 °C
